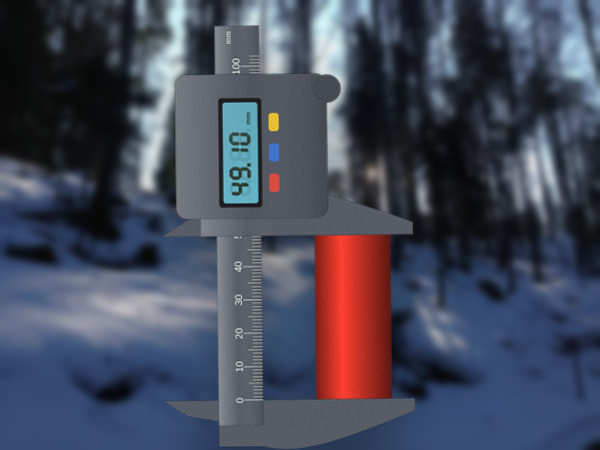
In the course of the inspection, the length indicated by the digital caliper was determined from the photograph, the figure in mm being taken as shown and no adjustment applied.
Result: 49.10 mm
